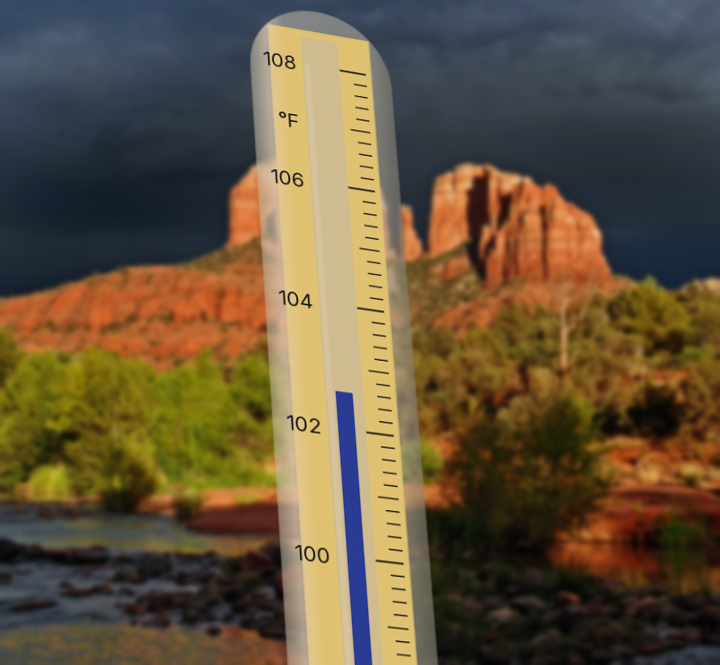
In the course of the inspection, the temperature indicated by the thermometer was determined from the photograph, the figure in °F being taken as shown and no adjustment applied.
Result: 102.6 °F
